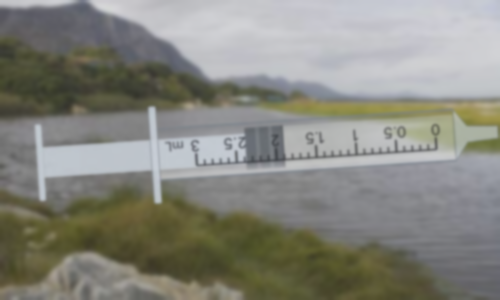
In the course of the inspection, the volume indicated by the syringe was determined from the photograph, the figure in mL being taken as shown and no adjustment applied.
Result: 1.9 mL
